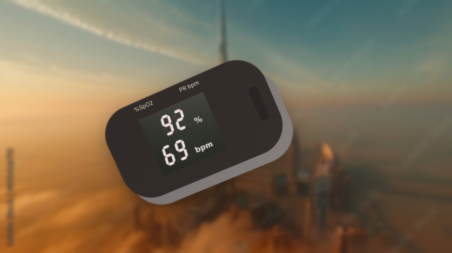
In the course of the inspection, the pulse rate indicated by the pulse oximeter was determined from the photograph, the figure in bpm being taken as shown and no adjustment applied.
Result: 69 bpm
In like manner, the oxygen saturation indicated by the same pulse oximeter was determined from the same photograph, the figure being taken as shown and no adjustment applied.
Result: 92 %
